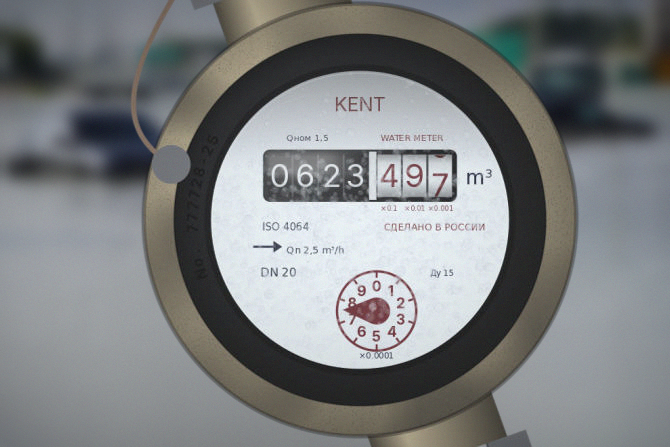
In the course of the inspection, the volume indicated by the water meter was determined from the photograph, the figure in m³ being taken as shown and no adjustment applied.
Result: 623.4967 m³
